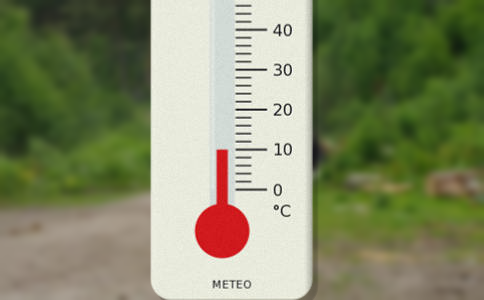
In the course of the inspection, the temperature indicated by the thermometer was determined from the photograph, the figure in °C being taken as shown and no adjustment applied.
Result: 10 °C
